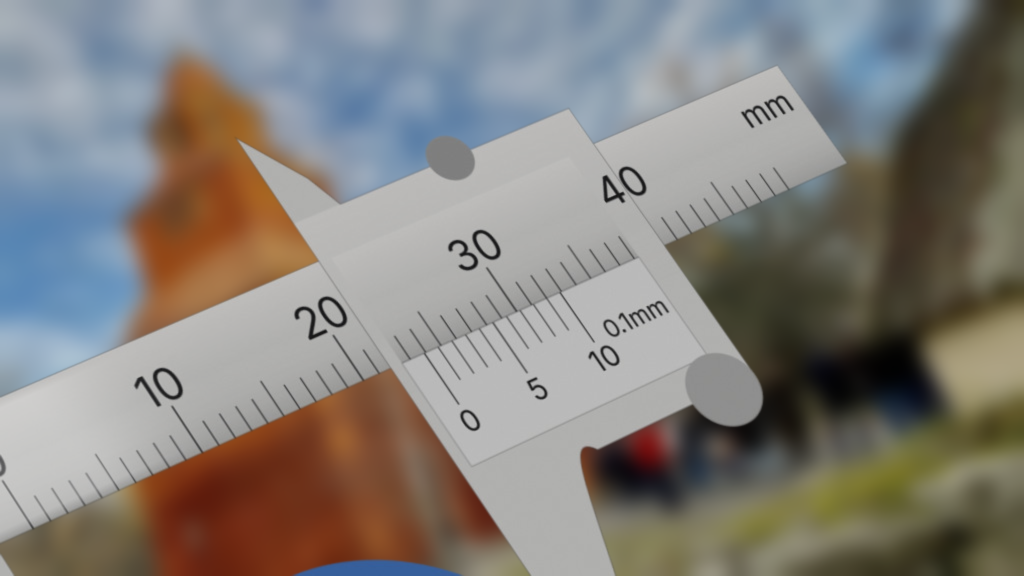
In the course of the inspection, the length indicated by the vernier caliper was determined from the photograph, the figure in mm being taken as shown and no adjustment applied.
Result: 23.9 mm
